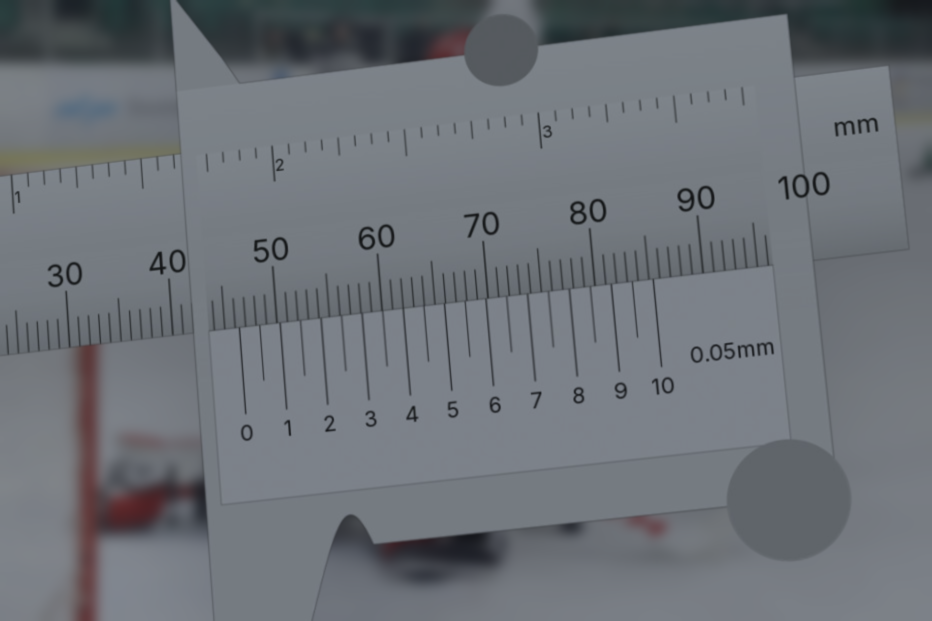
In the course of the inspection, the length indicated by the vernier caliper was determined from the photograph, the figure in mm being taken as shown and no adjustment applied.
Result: 46.4 mm
